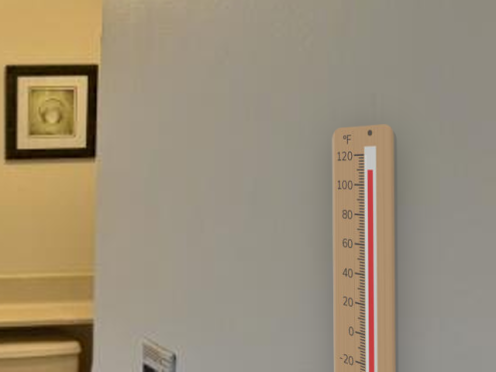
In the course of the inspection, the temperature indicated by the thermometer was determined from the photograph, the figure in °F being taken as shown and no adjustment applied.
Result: 110 °F
